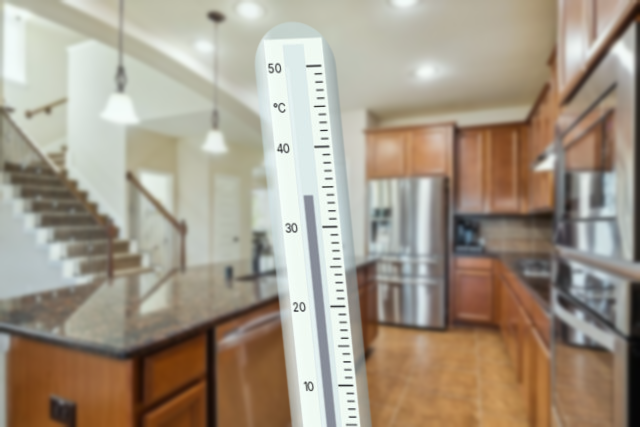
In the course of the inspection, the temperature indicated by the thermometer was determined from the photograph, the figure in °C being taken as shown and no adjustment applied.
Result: 34 °C
